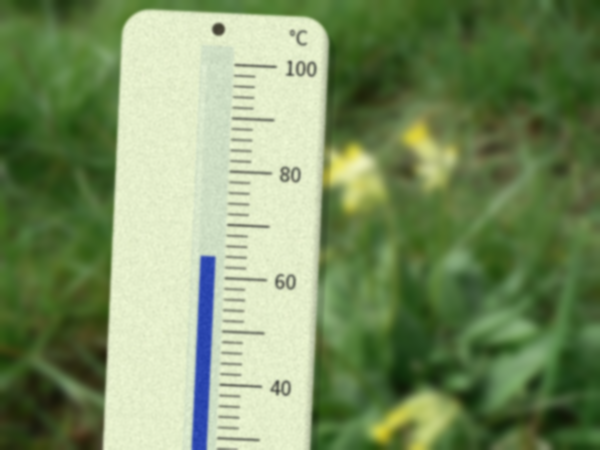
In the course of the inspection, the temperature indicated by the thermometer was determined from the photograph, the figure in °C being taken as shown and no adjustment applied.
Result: 64 °C
